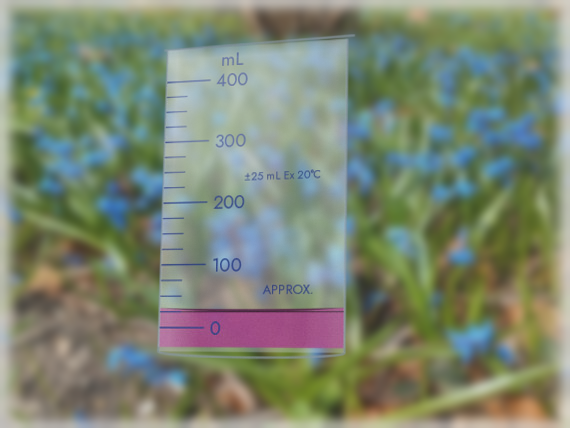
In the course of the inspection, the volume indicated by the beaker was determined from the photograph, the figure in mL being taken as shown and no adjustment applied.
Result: 25 mL
